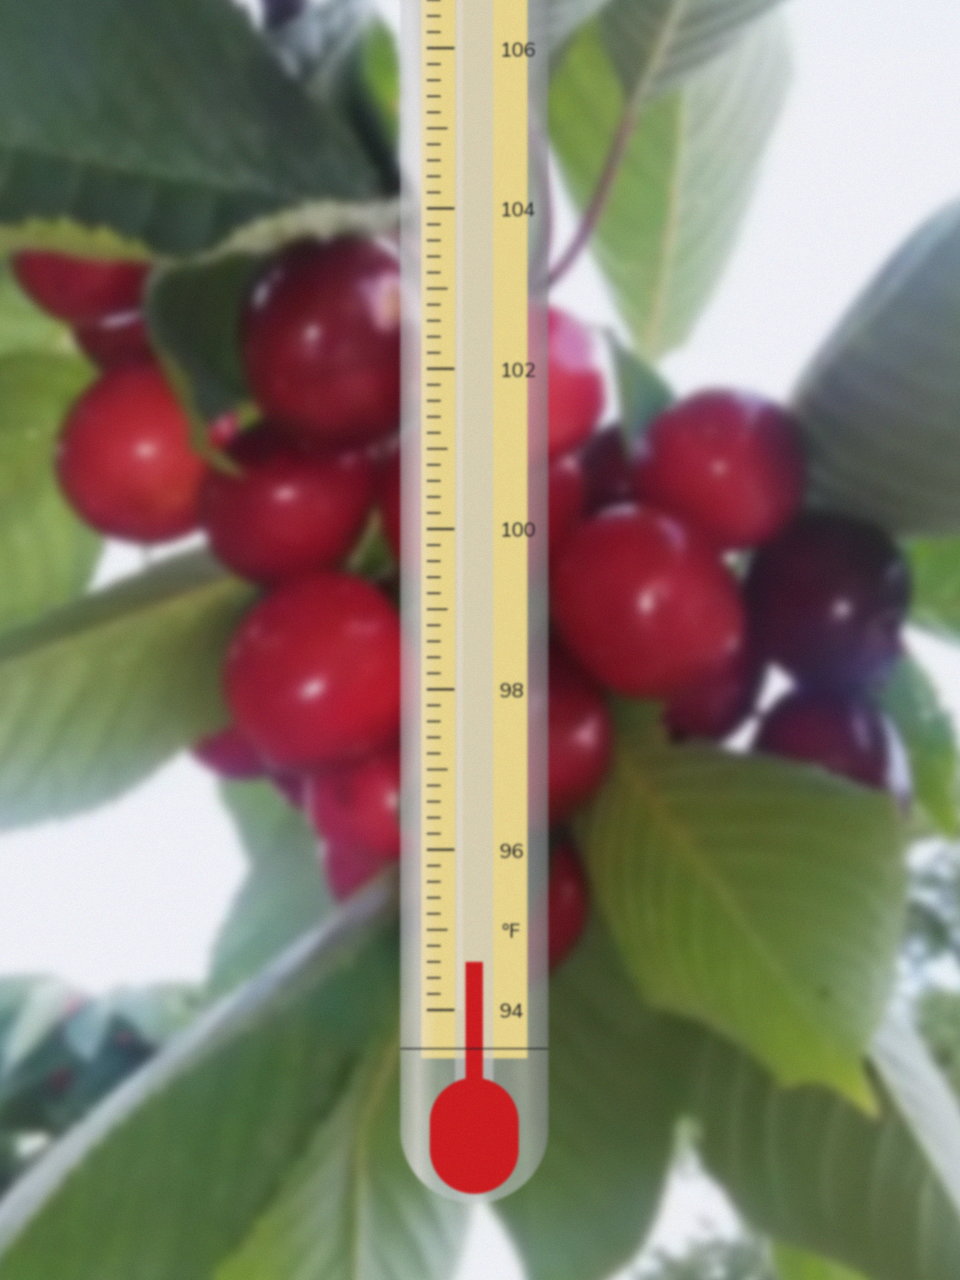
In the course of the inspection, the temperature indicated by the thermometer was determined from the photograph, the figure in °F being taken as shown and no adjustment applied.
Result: 94.6 °F
